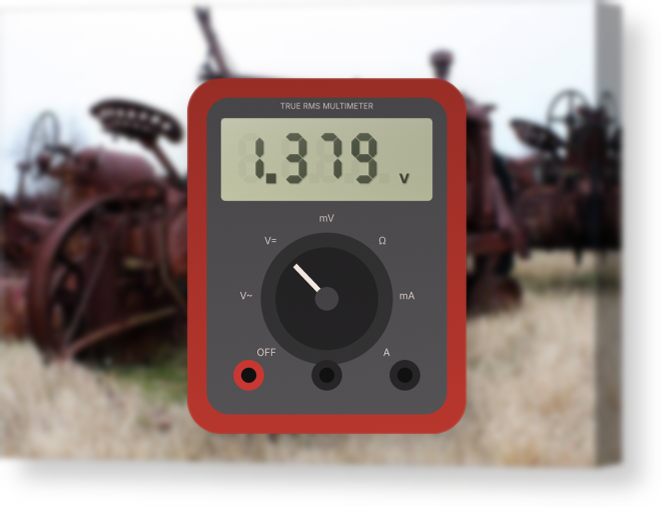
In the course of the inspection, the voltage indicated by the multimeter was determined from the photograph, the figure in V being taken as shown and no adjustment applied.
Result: 1.379 V
